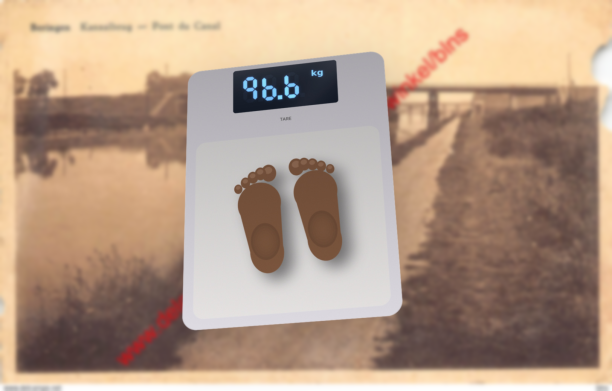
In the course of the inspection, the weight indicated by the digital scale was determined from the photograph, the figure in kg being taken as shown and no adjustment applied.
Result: 96.6 kg
